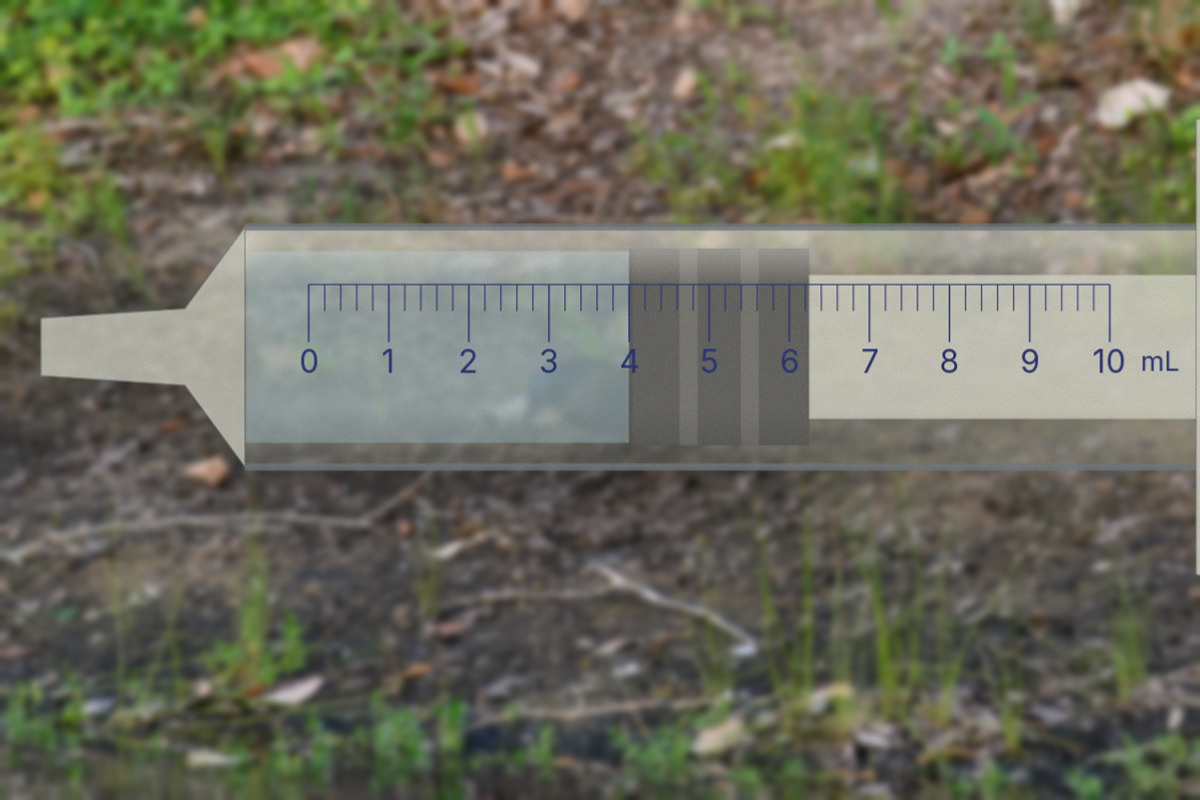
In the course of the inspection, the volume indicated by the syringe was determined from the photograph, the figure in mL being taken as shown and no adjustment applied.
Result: 4 mL
